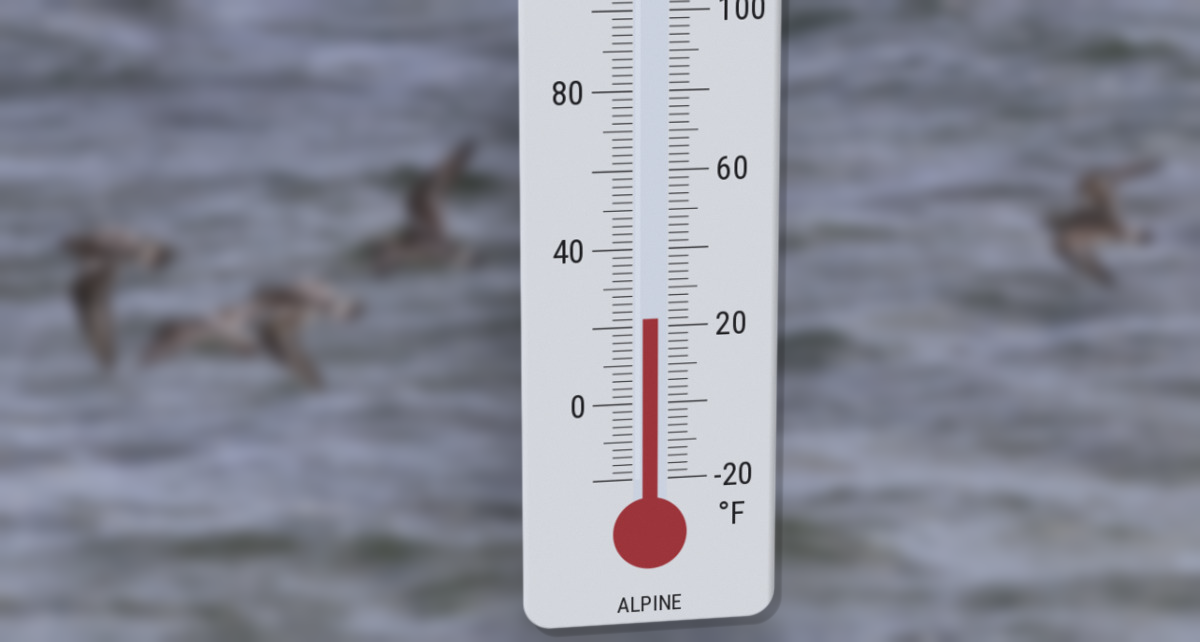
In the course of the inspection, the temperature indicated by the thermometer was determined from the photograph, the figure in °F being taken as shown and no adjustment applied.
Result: 22 °F
